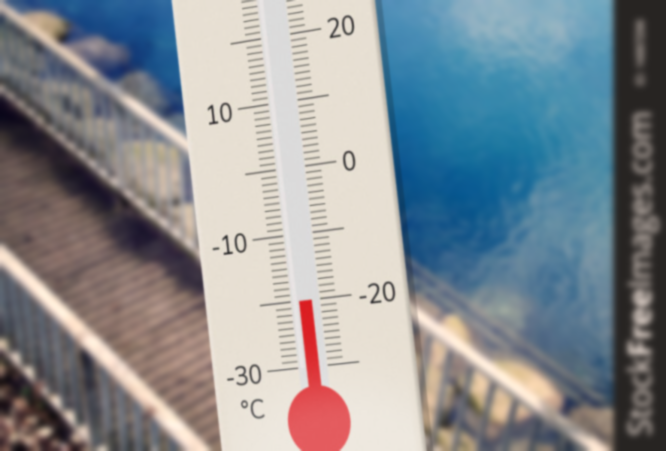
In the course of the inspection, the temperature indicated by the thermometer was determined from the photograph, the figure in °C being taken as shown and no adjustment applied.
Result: -20 °C
